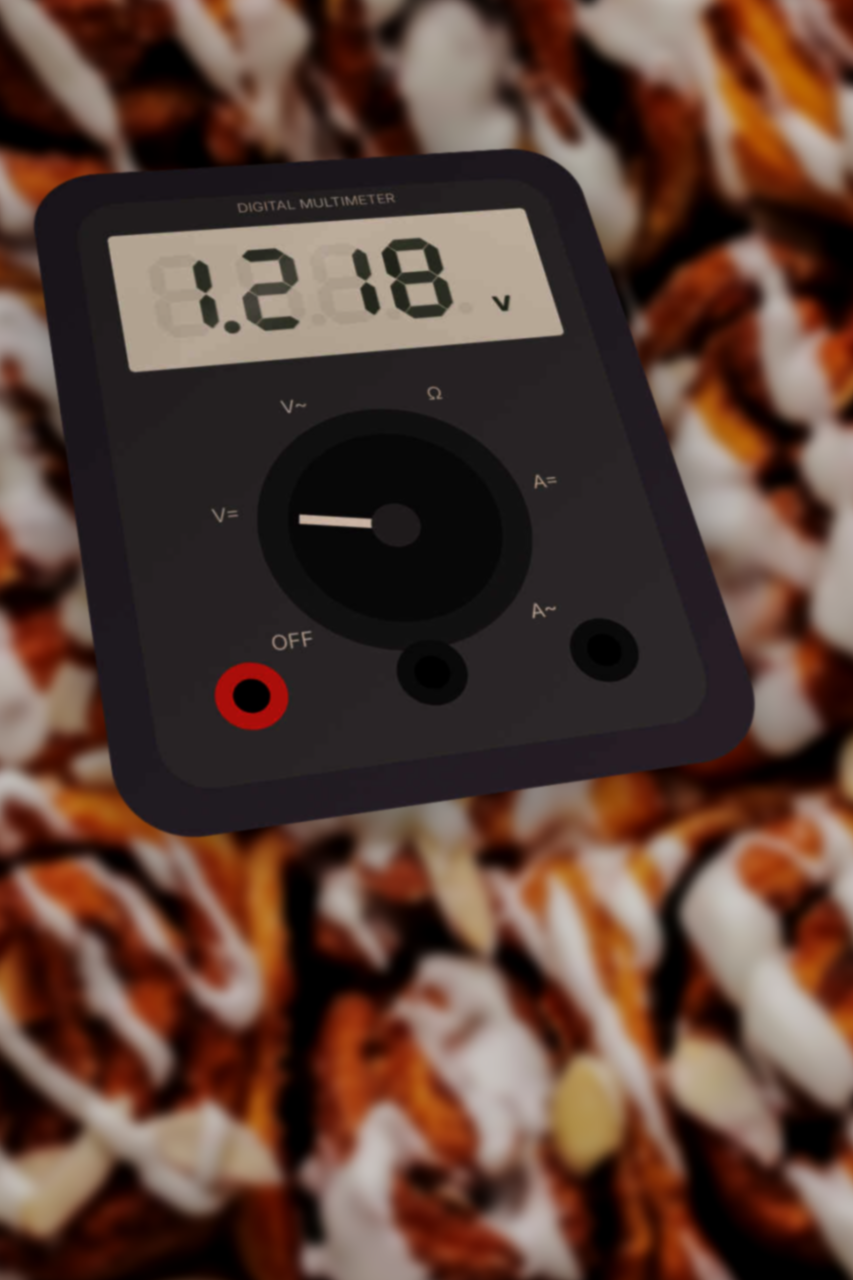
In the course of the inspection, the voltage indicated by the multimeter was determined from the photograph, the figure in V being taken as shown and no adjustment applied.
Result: 1.218 V
